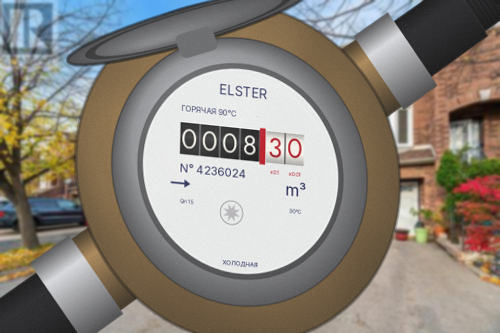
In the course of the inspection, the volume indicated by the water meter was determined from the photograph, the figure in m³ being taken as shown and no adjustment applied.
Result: 8.30 m³
